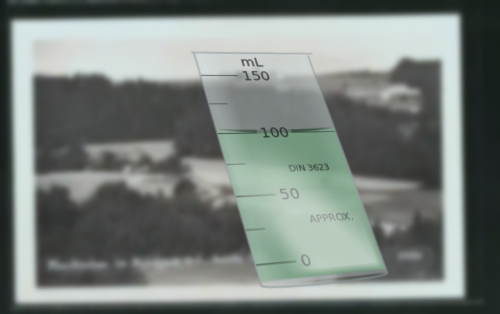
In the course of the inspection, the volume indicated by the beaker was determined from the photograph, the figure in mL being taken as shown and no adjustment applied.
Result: 100 mL
